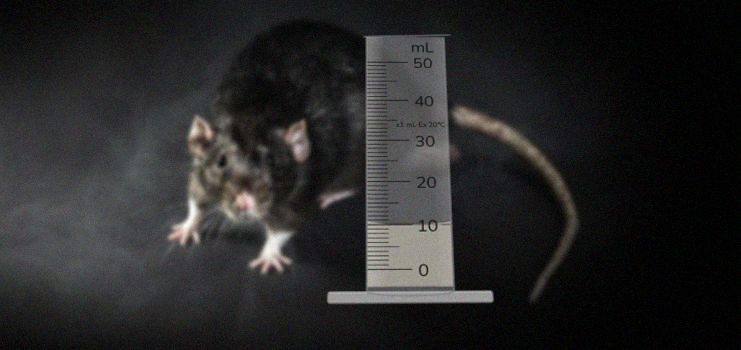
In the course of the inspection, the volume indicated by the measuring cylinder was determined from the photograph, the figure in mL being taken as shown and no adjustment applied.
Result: 10 mL
